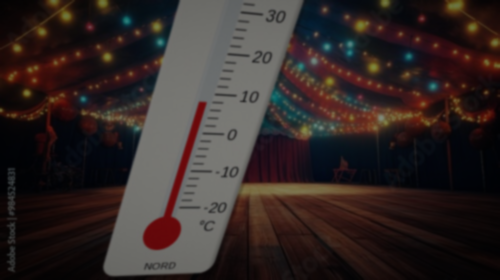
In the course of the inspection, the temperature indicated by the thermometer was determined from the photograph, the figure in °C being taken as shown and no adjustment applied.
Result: 8 °C
